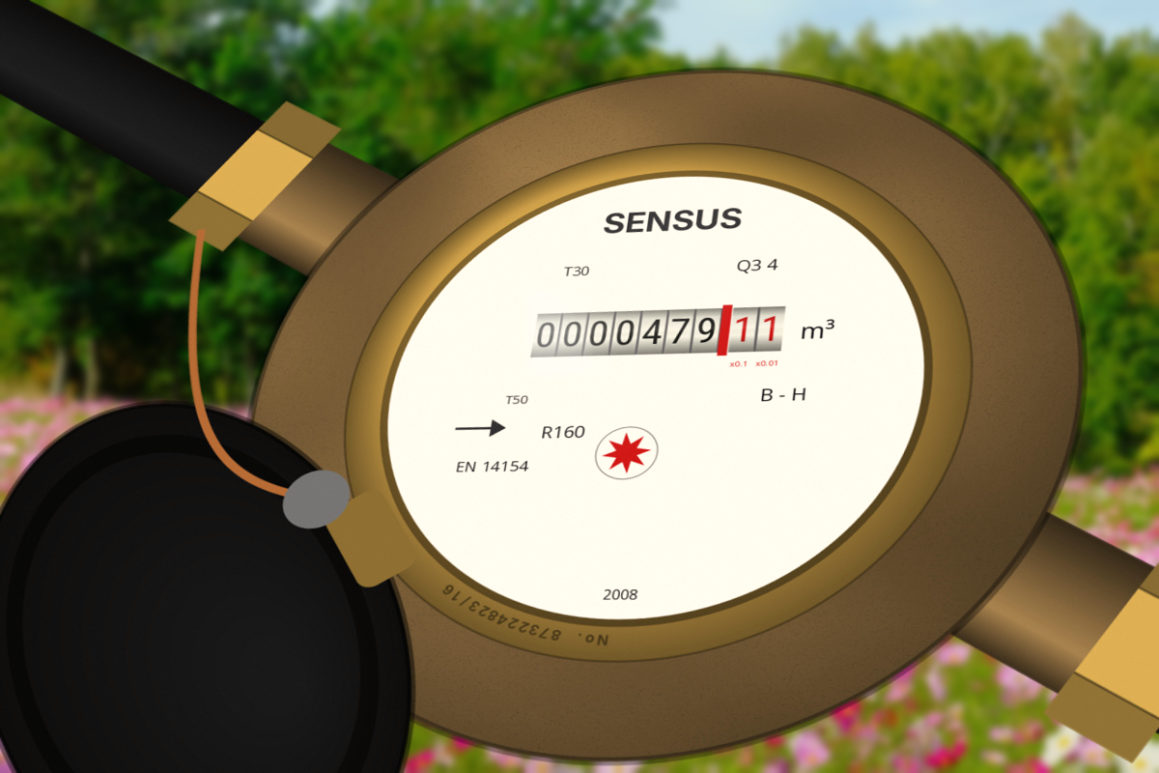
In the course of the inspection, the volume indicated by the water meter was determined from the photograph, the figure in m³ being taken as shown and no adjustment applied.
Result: 479.11 m³
